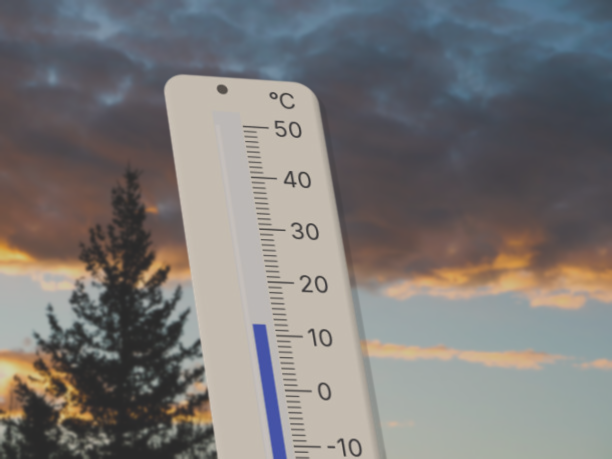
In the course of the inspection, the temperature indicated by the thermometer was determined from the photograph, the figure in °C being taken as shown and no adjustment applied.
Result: 12 °C
